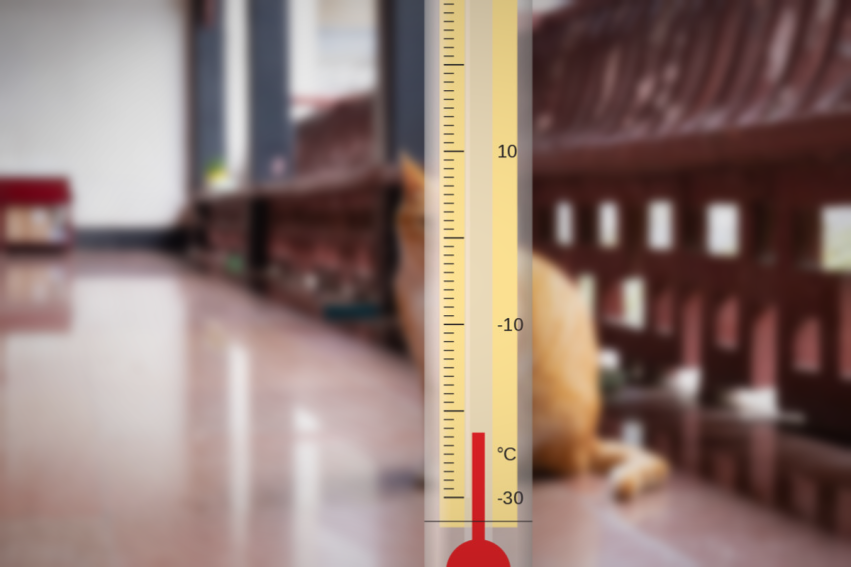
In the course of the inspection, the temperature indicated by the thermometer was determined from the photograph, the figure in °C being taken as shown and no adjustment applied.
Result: -22.5 °C
